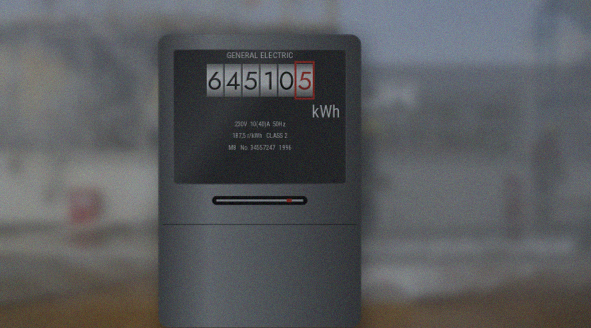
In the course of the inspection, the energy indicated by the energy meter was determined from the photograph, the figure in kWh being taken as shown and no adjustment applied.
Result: 64510.5 kWh
